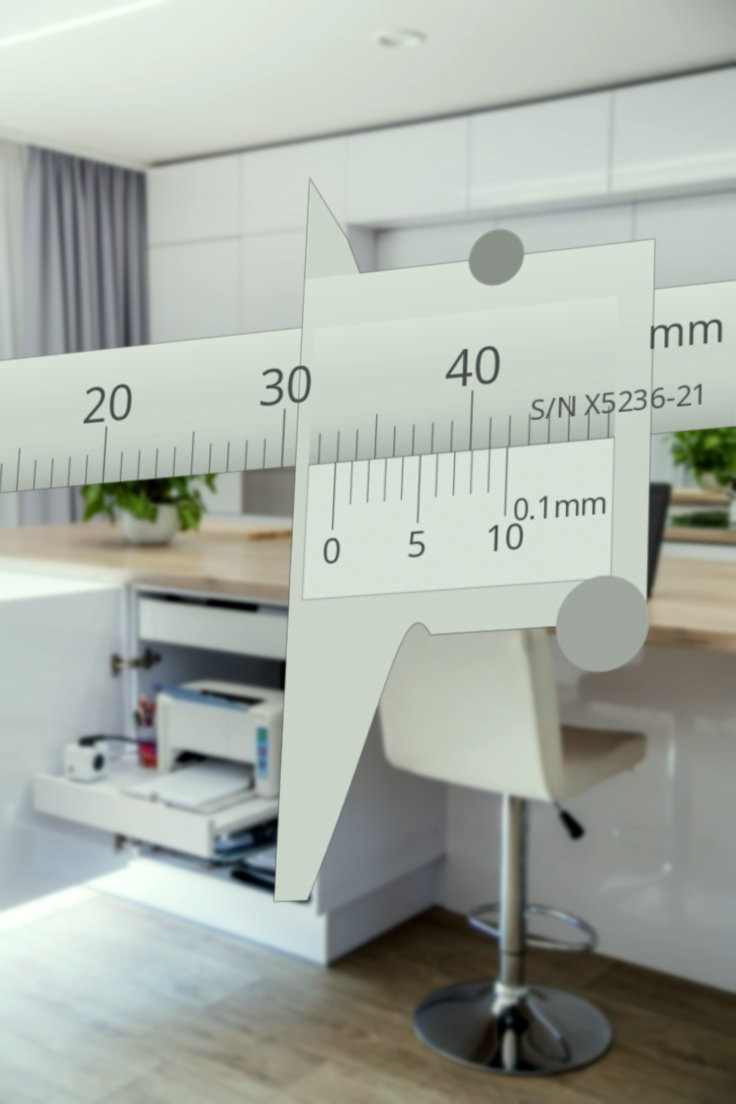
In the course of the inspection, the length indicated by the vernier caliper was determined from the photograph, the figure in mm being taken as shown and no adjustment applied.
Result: 32.9 mm
